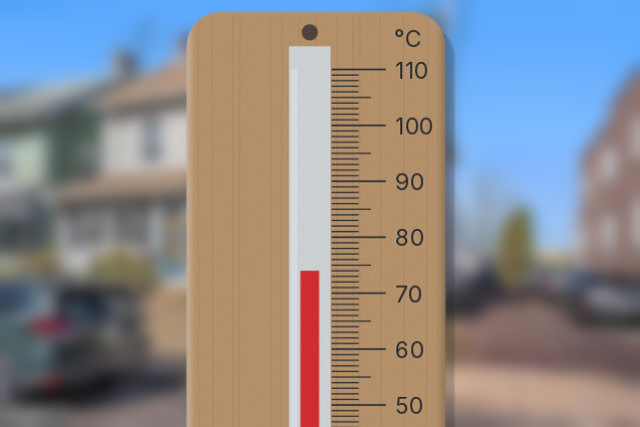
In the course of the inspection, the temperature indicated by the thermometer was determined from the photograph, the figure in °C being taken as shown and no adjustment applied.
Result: 74 °C
